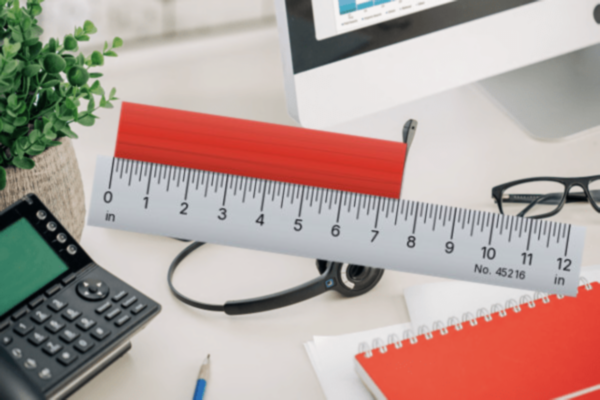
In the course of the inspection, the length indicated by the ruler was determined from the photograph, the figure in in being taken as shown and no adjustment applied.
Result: 7.5 in
